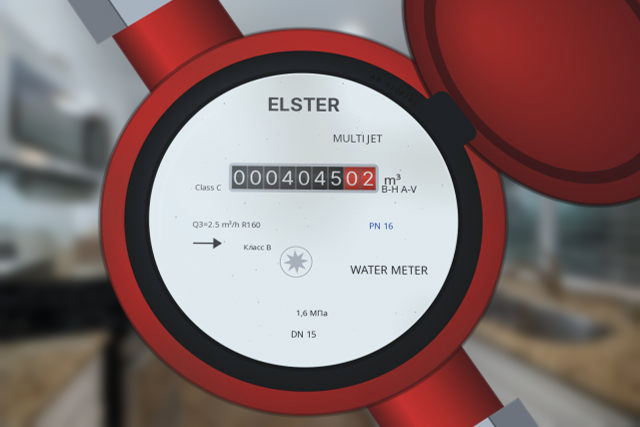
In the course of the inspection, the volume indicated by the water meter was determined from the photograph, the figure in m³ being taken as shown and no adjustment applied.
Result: 4045.02 m³
